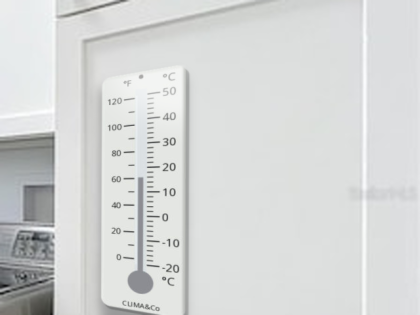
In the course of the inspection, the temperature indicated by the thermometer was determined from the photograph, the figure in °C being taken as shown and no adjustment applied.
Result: 16 °C
